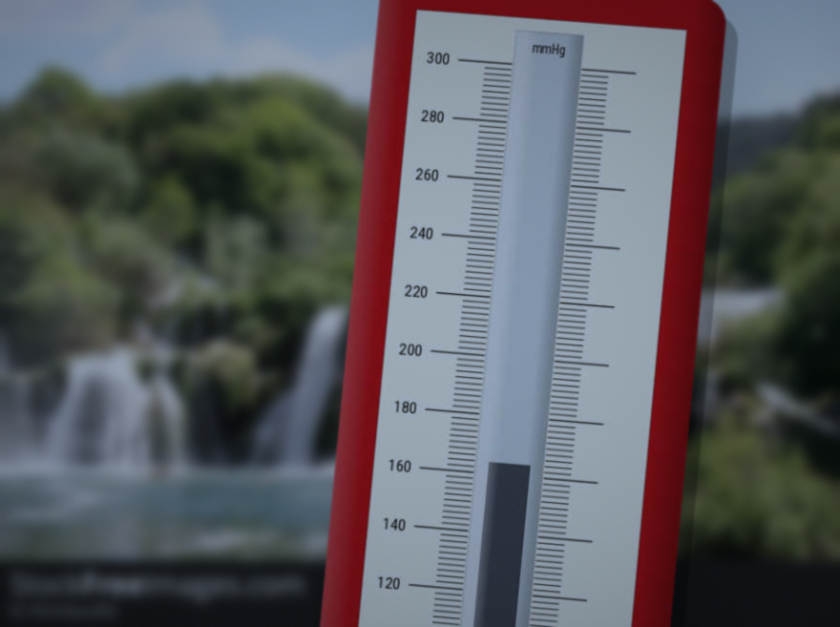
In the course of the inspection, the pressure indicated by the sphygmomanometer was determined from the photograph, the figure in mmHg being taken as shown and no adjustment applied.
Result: 164 mmHg
